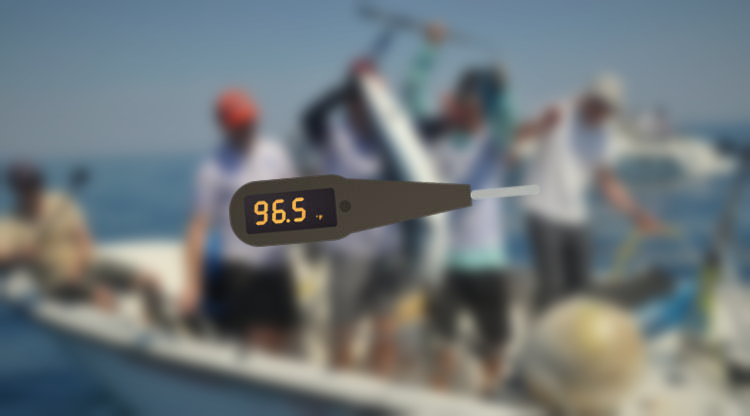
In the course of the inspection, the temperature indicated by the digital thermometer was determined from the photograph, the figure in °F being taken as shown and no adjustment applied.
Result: 96.5 °F
